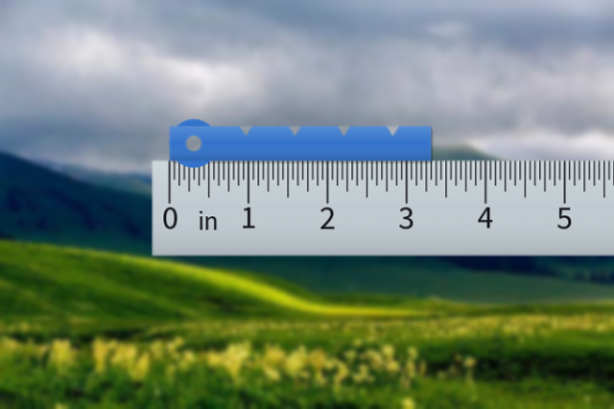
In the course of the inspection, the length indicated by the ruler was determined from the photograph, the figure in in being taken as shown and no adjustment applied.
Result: 3.3125 in
